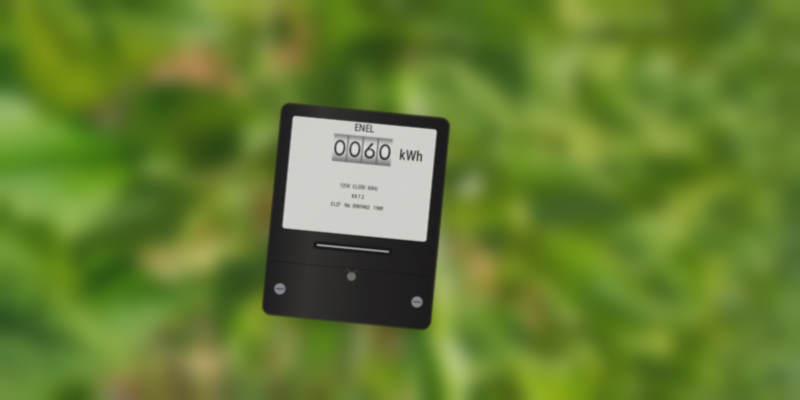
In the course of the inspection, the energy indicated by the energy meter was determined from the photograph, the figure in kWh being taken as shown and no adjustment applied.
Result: 60 kWh
